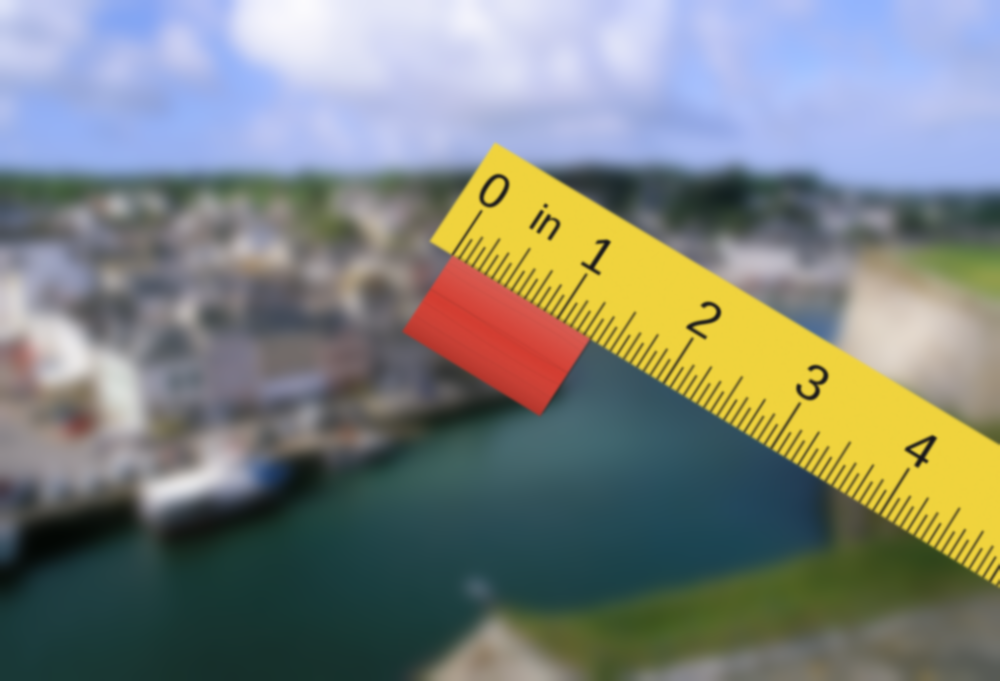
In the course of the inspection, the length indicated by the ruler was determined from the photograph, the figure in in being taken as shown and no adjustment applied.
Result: 1.3125 in
